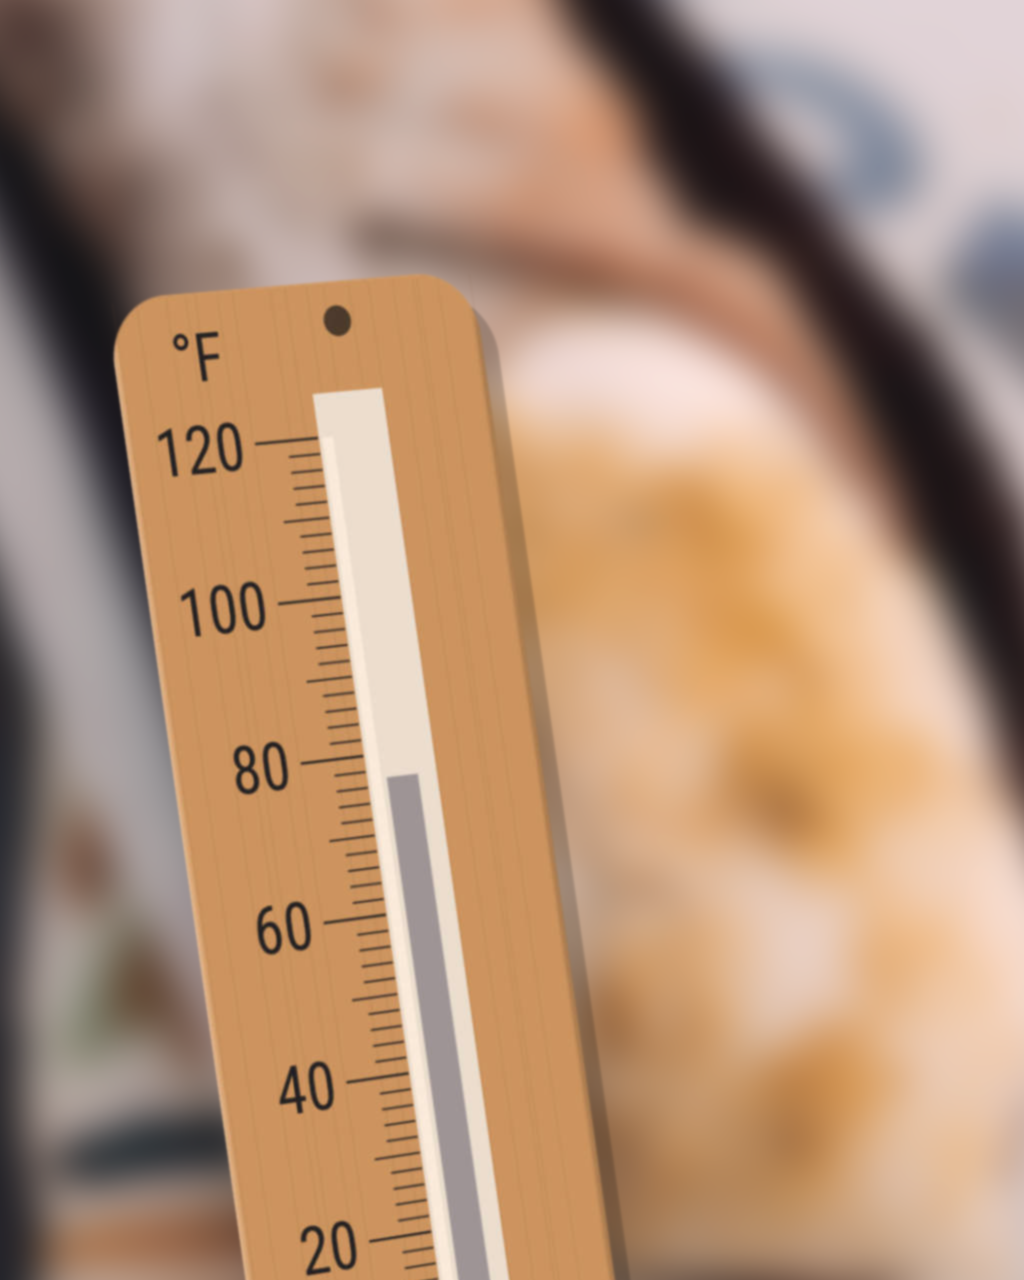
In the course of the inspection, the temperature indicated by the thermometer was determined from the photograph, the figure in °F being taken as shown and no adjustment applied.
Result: 77 °F
